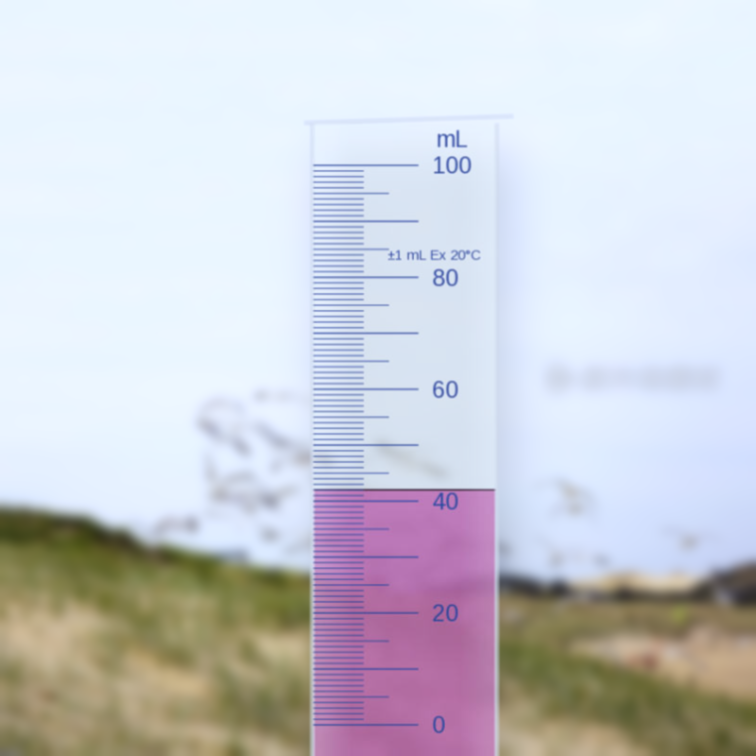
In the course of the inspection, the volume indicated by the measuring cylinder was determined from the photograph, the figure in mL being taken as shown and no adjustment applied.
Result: 42 mL
